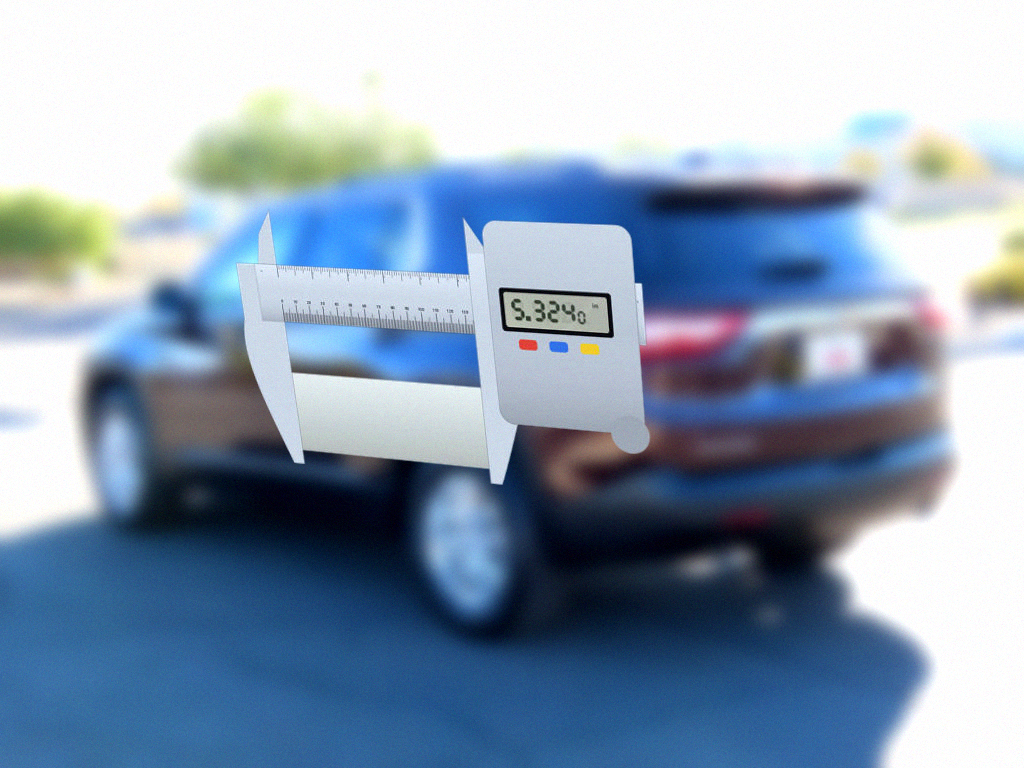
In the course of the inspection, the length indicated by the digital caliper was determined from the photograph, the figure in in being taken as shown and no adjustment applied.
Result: 5.3240 in
